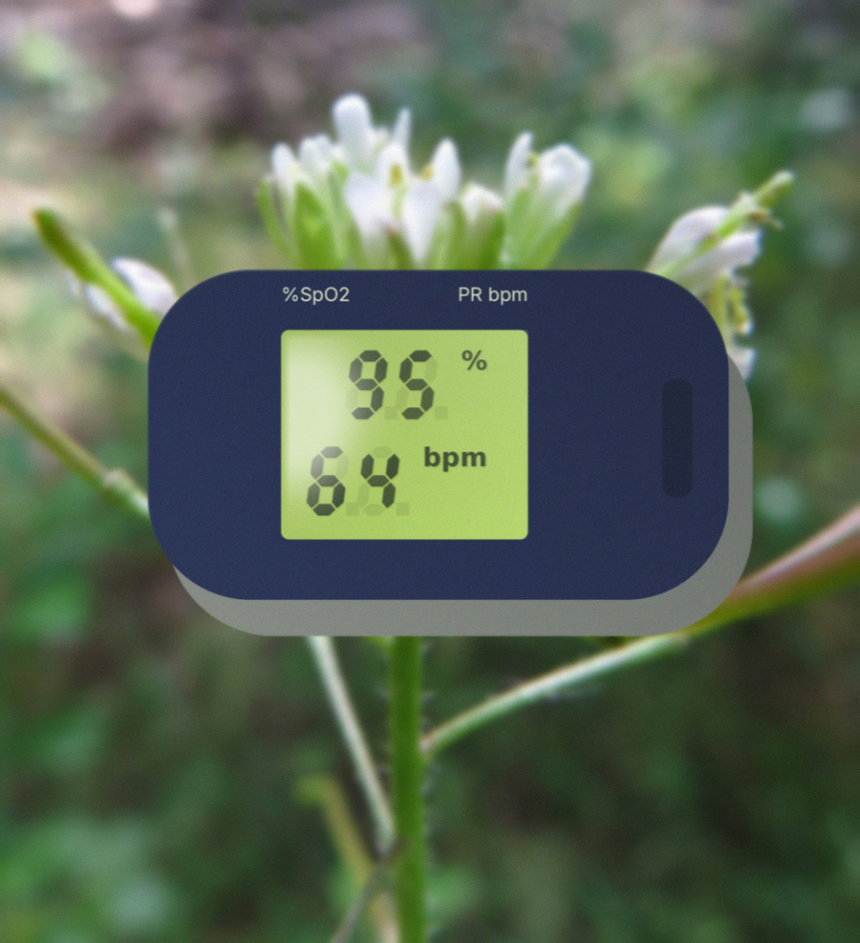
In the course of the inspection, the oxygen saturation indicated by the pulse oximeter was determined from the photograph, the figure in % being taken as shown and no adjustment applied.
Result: 95 %
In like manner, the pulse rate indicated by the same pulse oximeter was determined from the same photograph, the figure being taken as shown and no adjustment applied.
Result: 64 bpm
